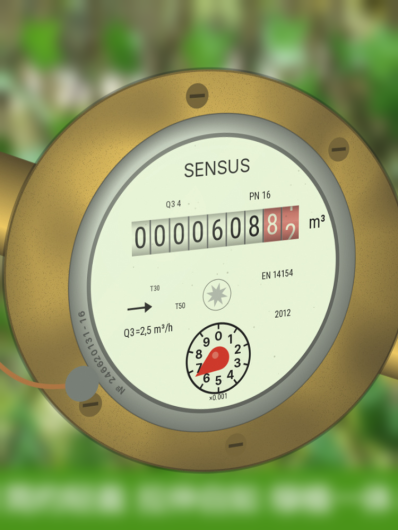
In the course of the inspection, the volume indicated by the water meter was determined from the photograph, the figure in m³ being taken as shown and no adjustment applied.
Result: 608.816 m³
